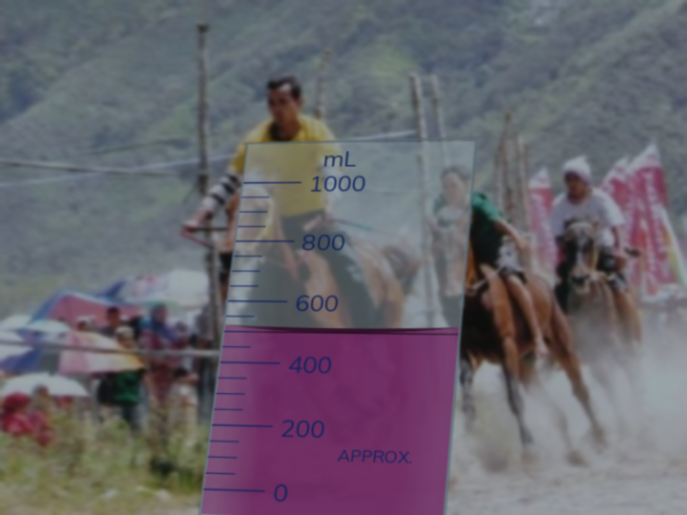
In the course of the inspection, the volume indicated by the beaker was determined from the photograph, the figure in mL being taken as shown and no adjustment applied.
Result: 500 mL
